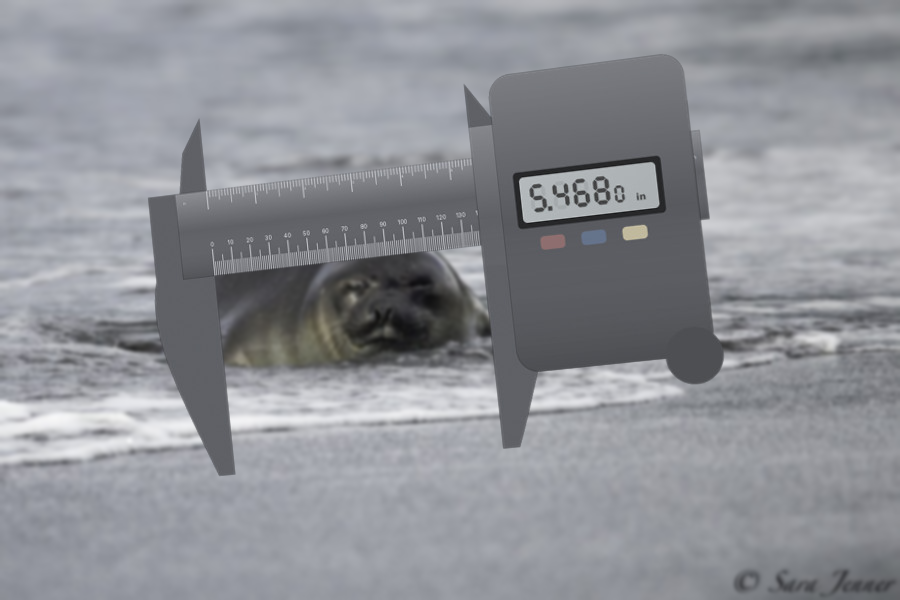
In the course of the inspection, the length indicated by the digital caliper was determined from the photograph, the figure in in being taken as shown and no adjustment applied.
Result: 5.4680 in
